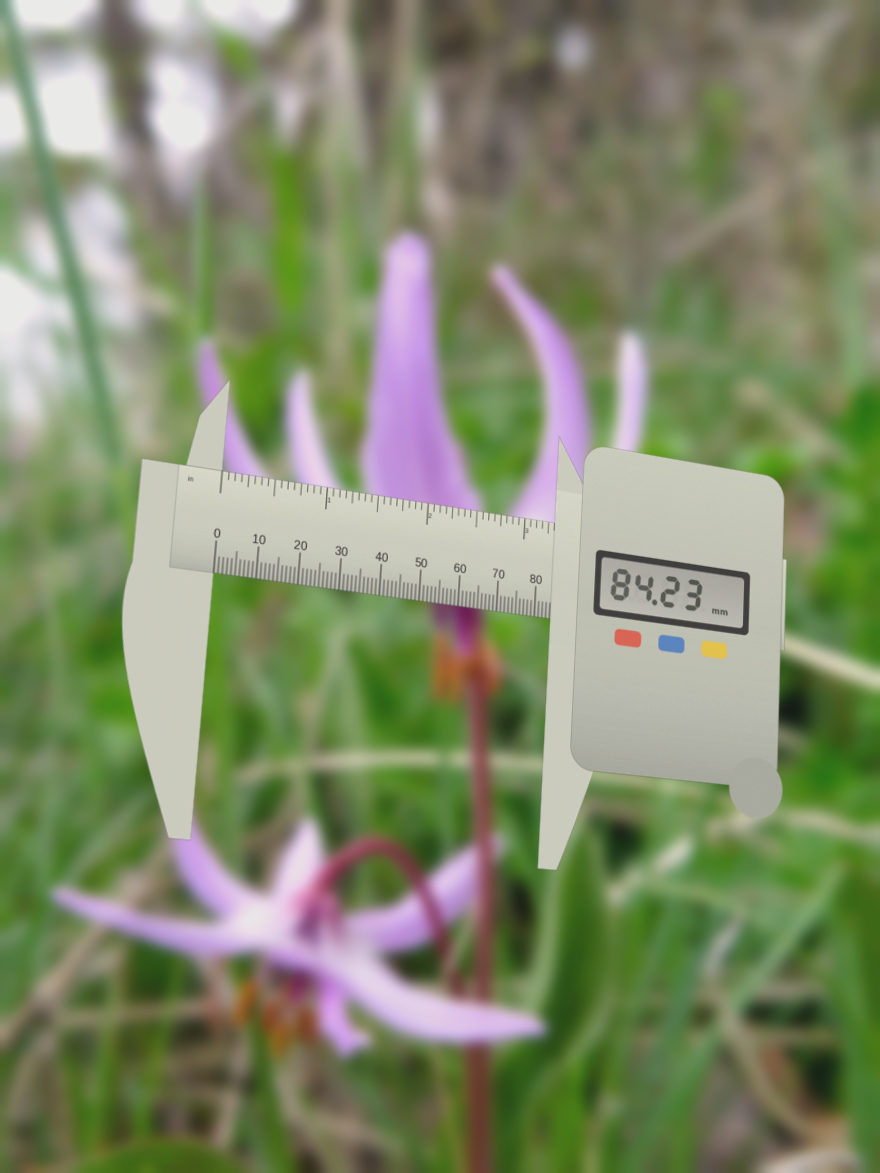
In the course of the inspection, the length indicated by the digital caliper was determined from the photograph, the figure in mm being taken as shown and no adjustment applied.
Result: 84.23 mm
